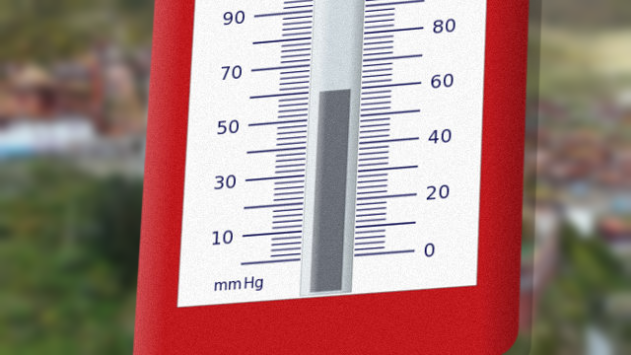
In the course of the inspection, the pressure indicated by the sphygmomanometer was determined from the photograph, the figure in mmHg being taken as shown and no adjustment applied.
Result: 60 mmHg
